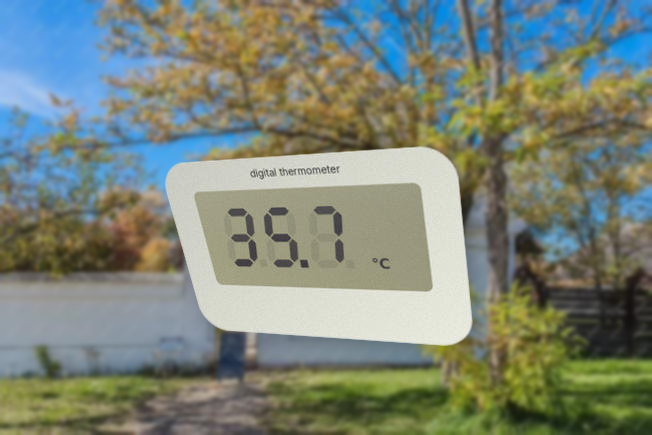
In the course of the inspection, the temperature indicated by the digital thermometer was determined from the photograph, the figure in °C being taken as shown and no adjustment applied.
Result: 35.7 °C
